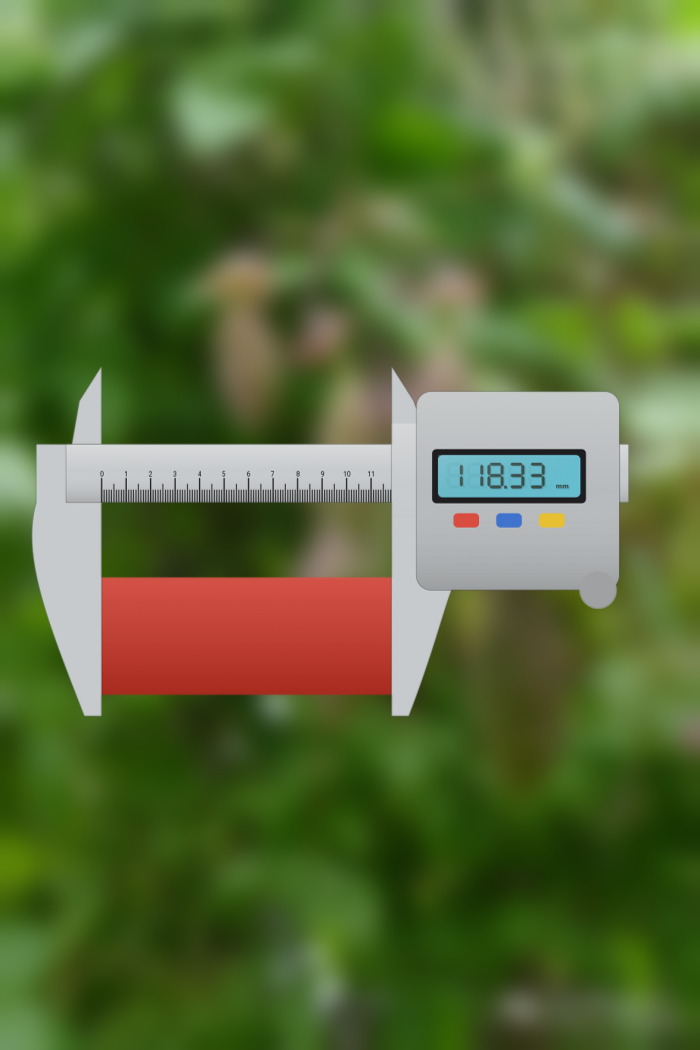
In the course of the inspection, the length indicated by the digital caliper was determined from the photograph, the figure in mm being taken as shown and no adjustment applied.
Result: 118.33 mm
